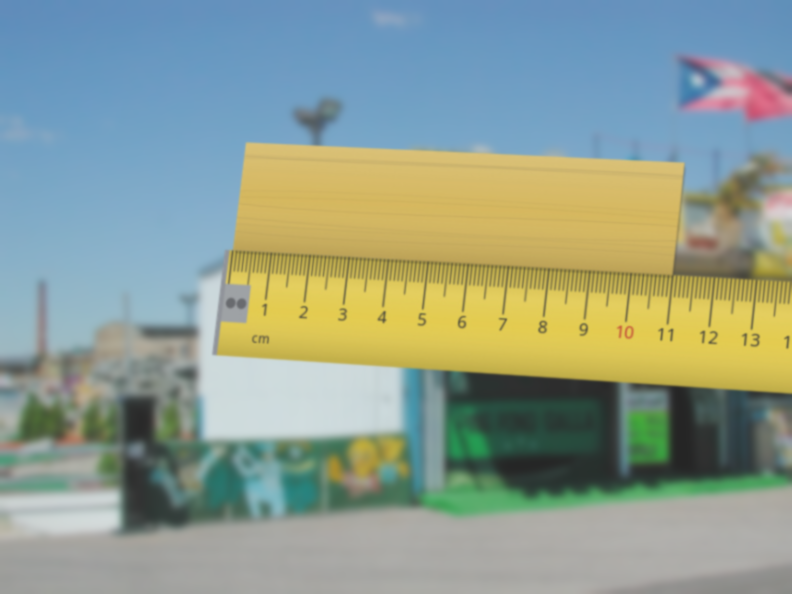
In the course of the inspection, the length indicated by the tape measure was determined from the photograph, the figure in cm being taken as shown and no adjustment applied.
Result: 11 cm
